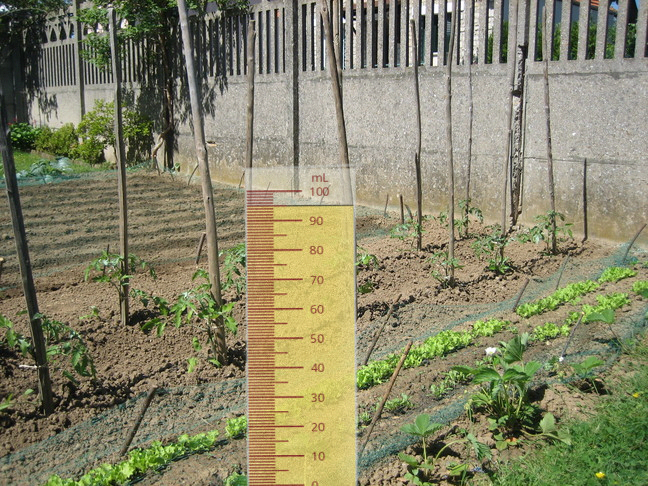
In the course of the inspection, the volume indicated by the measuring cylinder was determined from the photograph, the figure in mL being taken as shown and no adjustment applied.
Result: 95 mL
